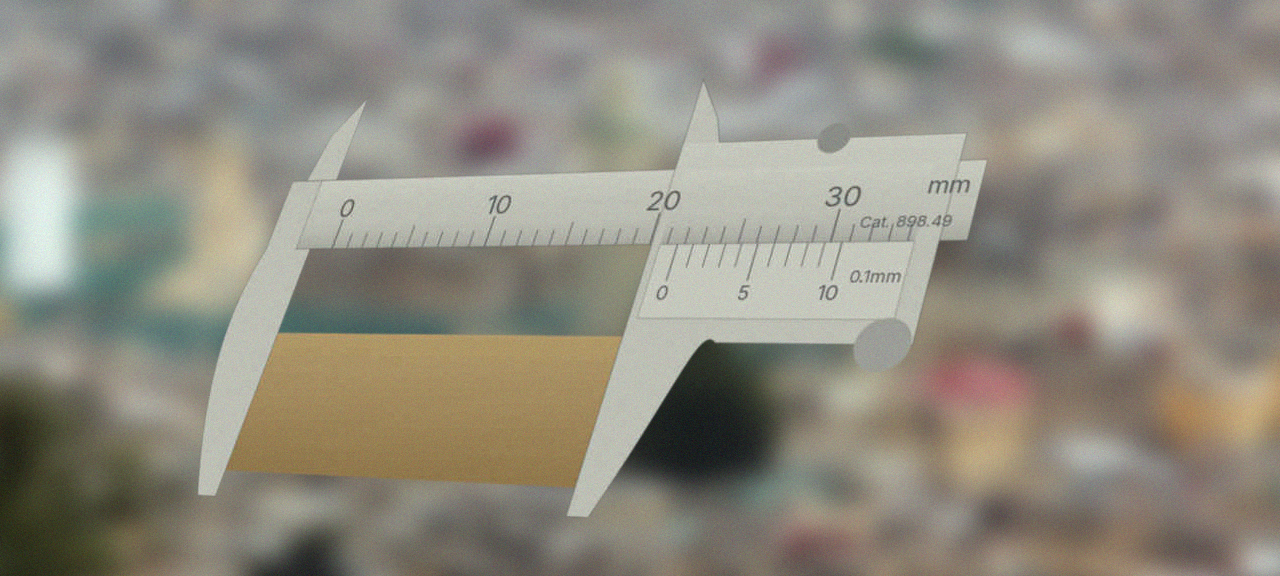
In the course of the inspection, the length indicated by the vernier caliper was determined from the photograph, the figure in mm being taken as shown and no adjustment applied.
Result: 21.6 mm
